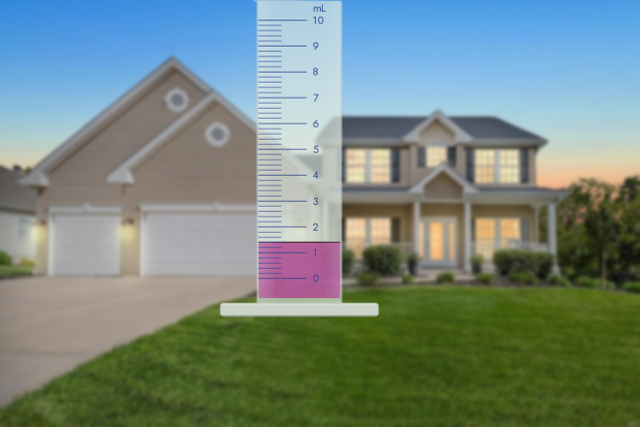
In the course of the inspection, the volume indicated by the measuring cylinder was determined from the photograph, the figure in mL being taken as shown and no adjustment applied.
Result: 1.4 mL
